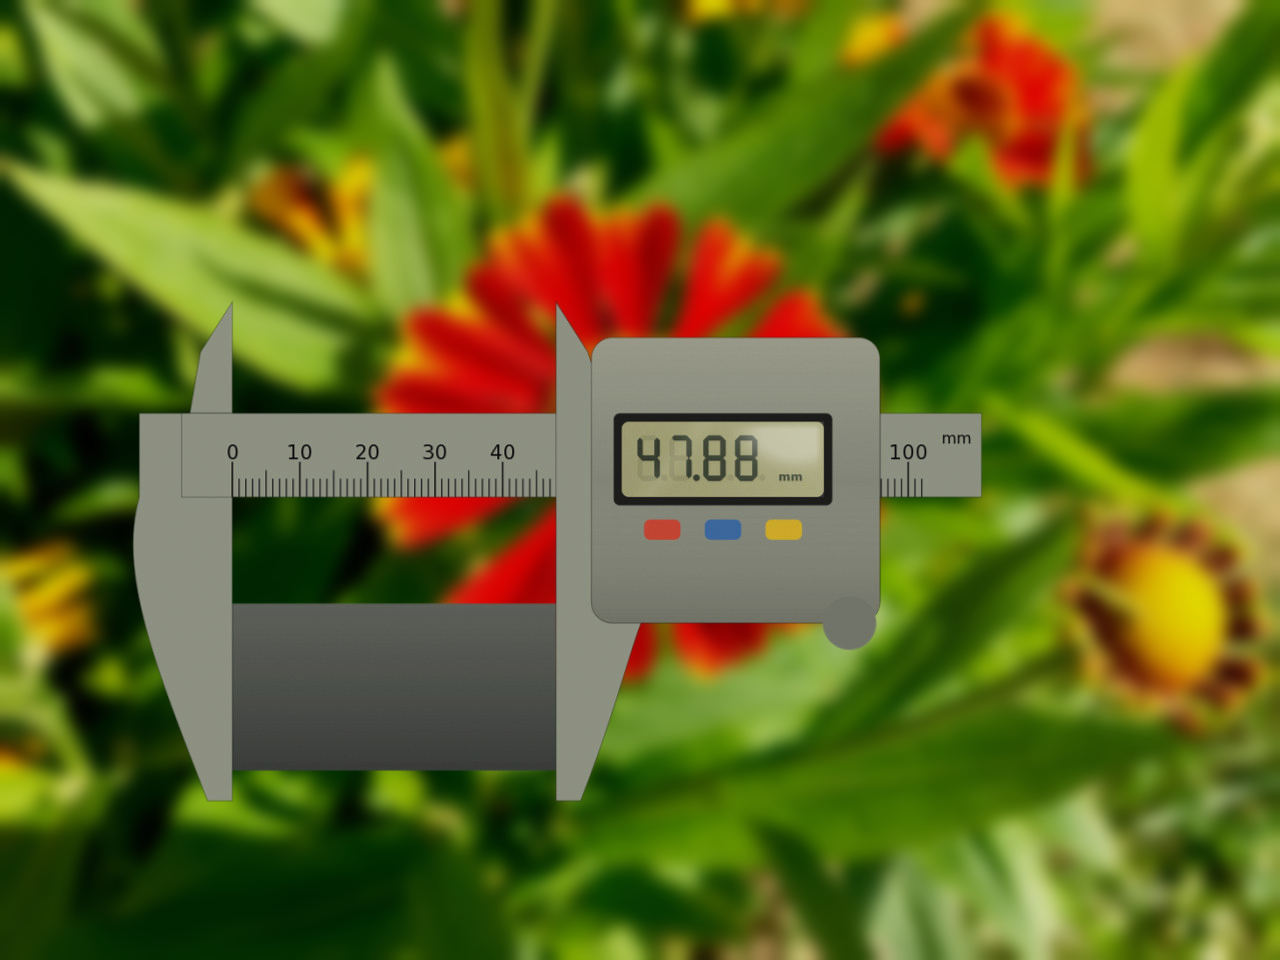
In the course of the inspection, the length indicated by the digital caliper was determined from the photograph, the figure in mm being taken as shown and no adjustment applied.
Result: 47.88 mm
